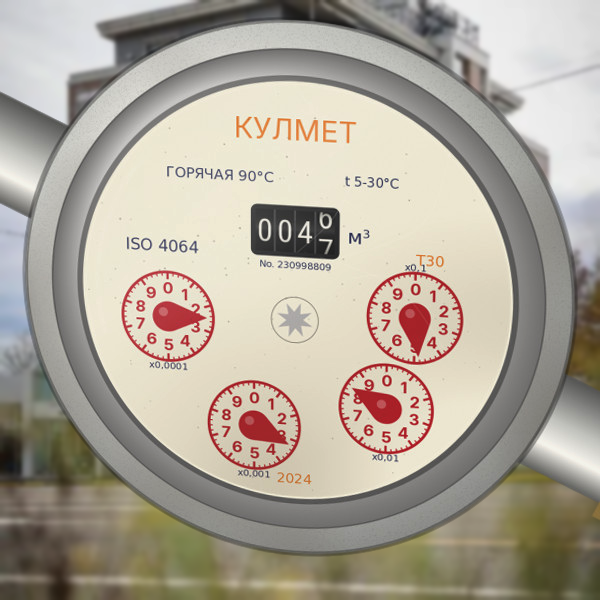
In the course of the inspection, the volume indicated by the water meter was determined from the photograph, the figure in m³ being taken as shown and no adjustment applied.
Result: 46.4832 m³
